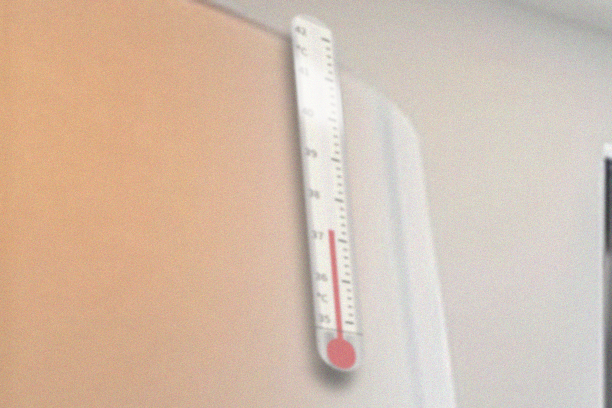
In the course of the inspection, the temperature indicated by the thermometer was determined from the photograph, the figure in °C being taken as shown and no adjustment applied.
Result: 37.2 °C
